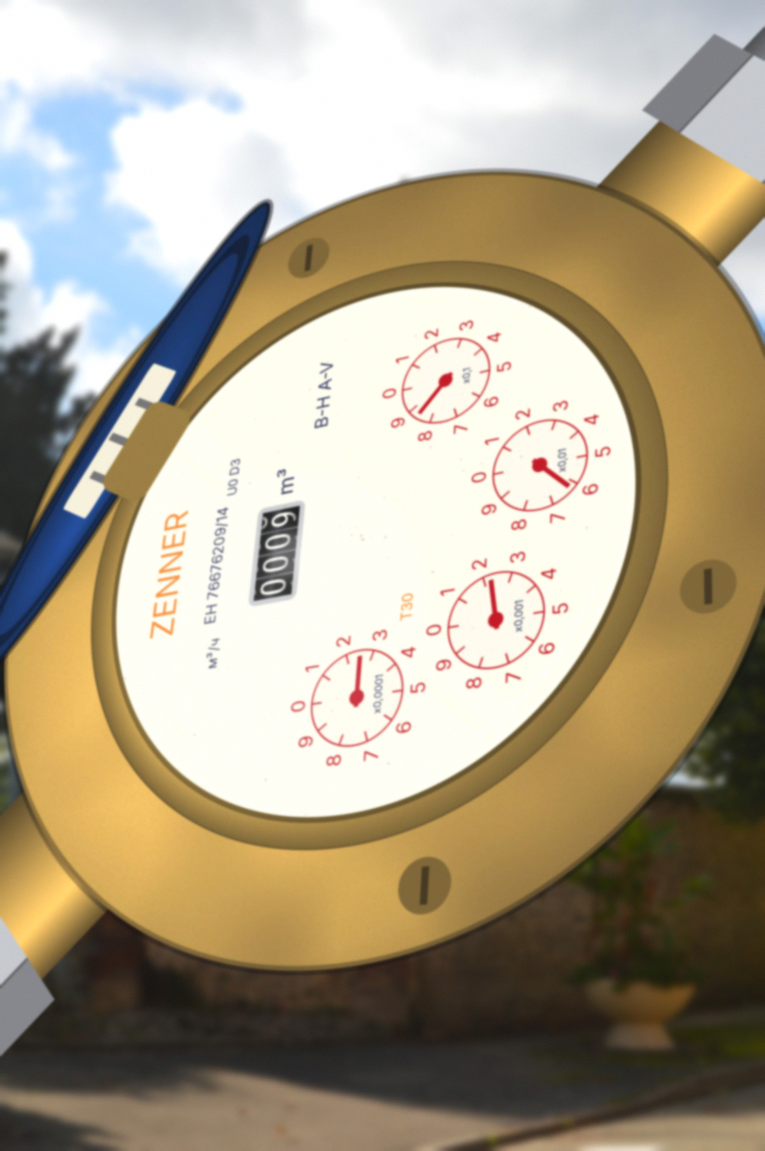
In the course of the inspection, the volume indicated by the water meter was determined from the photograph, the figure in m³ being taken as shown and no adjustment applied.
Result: 8.8622 m³
